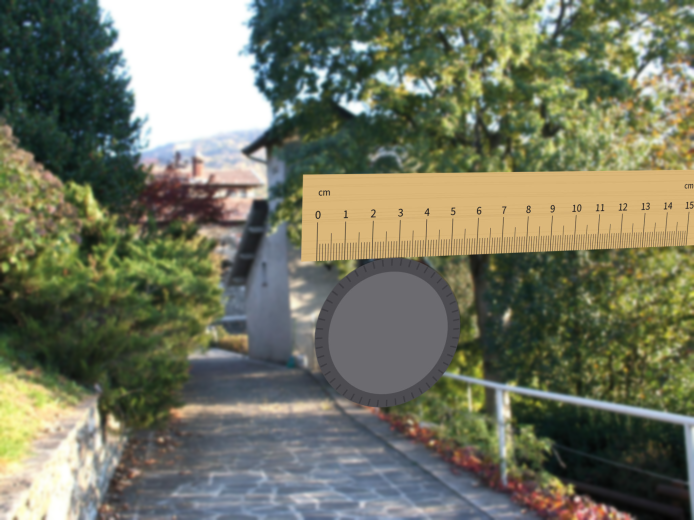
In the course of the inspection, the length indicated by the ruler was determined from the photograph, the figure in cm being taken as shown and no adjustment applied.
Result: 5.5 cm
